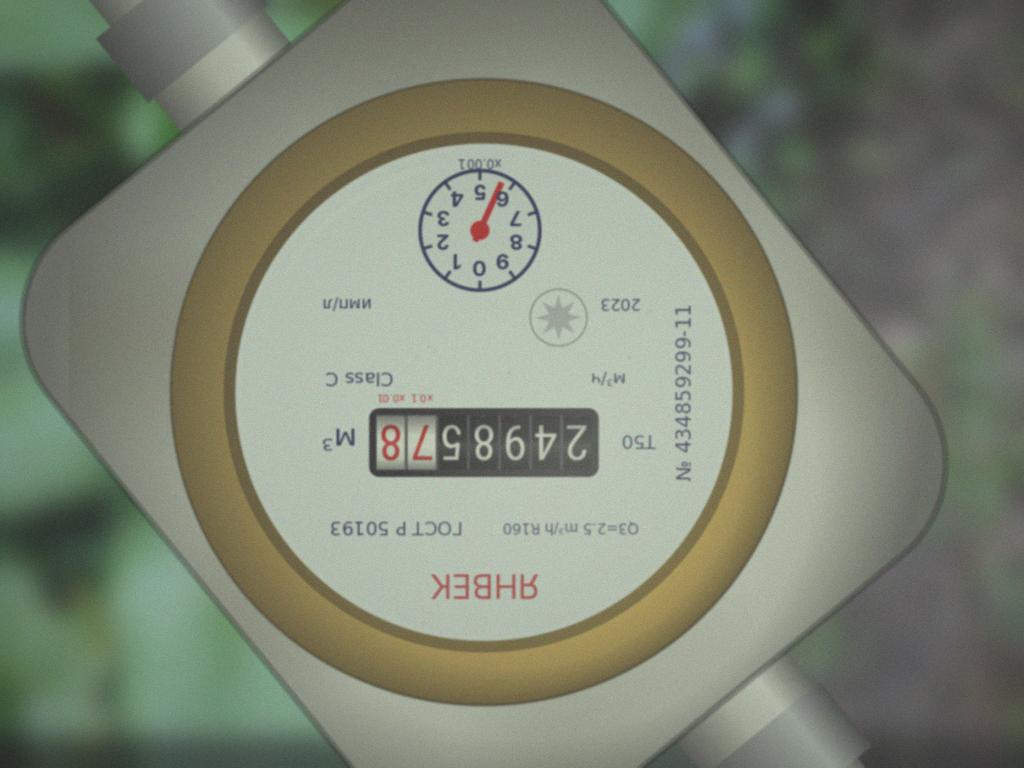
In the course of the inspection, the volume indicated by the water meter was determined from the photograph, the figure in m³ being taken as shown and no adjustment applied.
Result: 24985.785 m³
